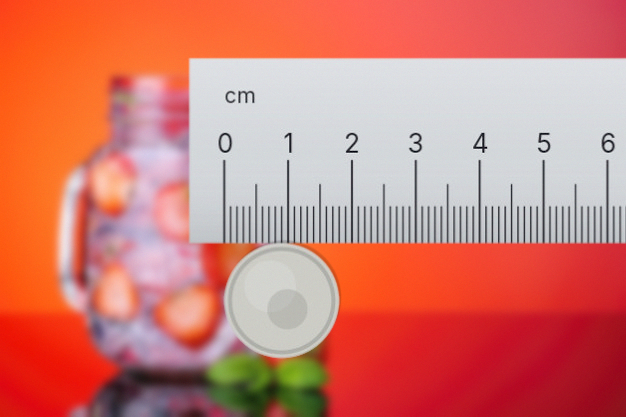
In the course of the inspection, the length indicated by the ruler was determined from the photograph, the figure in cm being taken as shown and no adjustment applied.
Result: 1.8 cm
